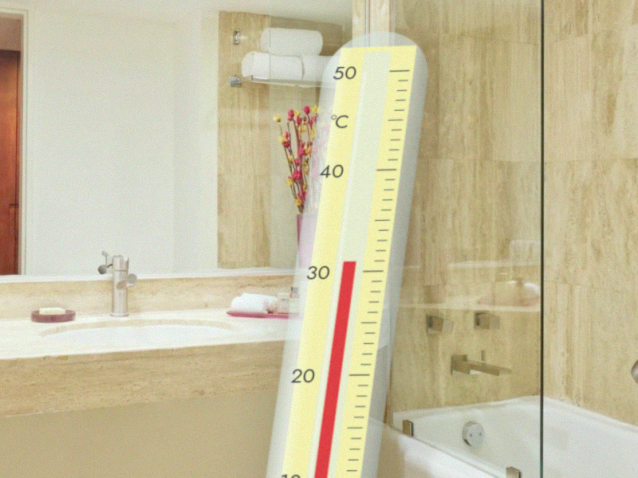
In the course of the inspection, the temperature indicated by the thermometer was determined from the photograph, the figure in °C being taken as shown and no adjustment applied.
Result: 31 °C
